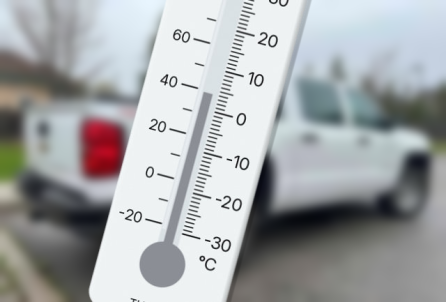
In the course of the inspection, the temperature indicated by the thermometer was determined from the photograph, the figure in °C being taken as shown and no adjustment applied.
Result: 4 °C
